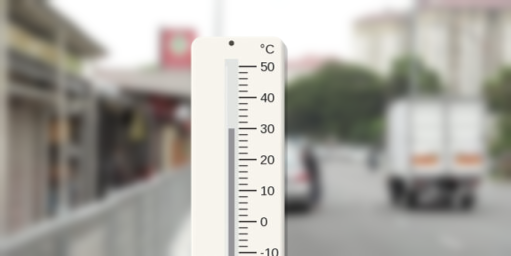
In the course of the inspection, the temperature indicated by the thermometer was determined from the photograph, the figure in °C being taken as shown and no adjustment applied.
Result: 30 °C
